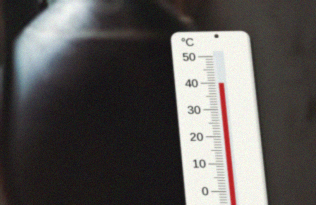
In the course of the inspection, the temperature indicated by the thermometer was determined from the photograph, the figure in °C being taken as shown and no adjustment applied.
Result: 40 °C
